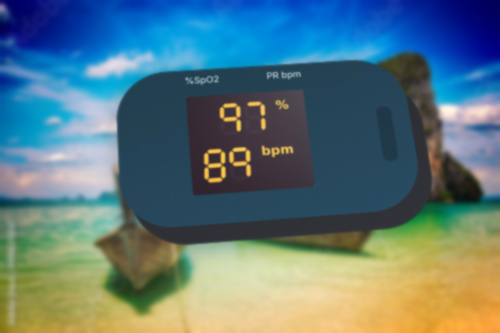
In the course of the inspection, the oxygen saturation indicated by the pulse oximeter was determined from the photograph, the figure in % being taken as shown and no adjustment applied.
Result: 97 %
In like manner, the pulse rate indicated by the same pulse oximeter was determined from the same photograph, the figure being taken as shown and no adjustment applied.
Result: 89 bpm
